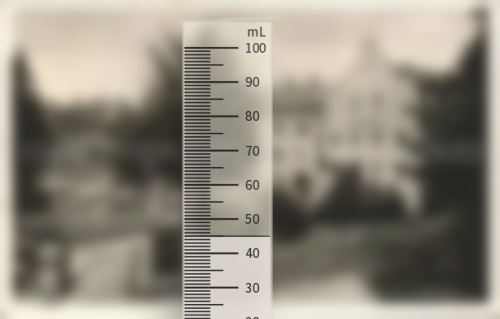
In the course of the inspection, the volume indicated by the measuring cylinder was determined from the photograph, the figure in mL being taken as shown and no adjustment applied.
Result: 45 mL
